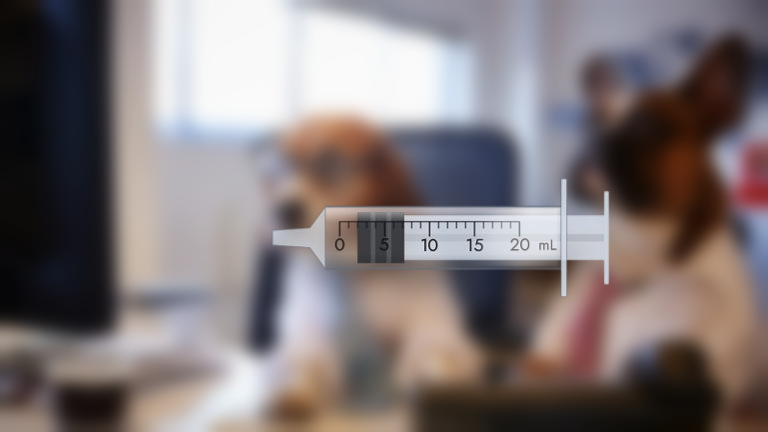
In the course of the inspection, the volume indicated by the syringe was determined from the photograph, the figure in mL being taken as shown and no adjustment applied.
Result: 2 mL
